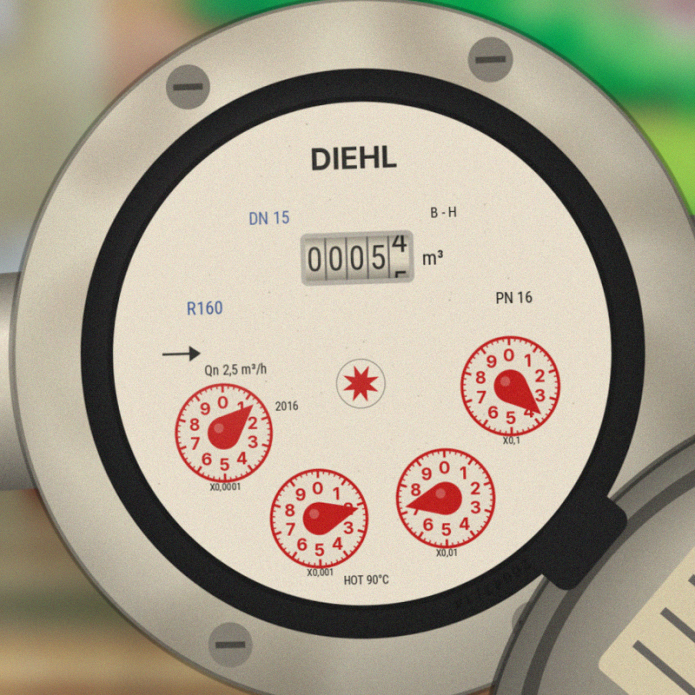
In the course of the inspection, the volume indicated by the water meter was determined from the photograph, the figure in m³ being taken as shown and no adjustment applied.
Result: 54.3721 m³
